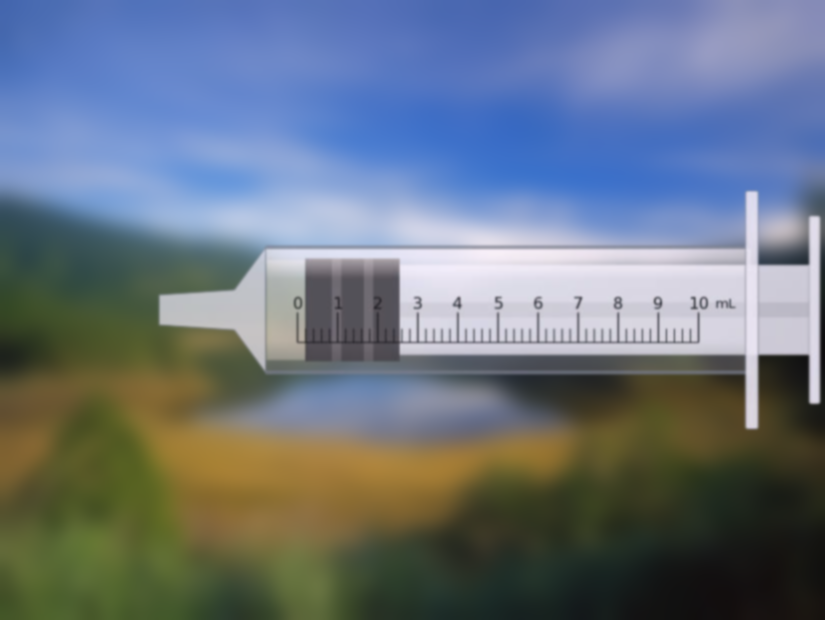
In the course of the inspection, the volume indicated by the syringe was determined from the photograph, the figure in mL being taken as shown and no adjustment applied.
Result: 0.2 mL
